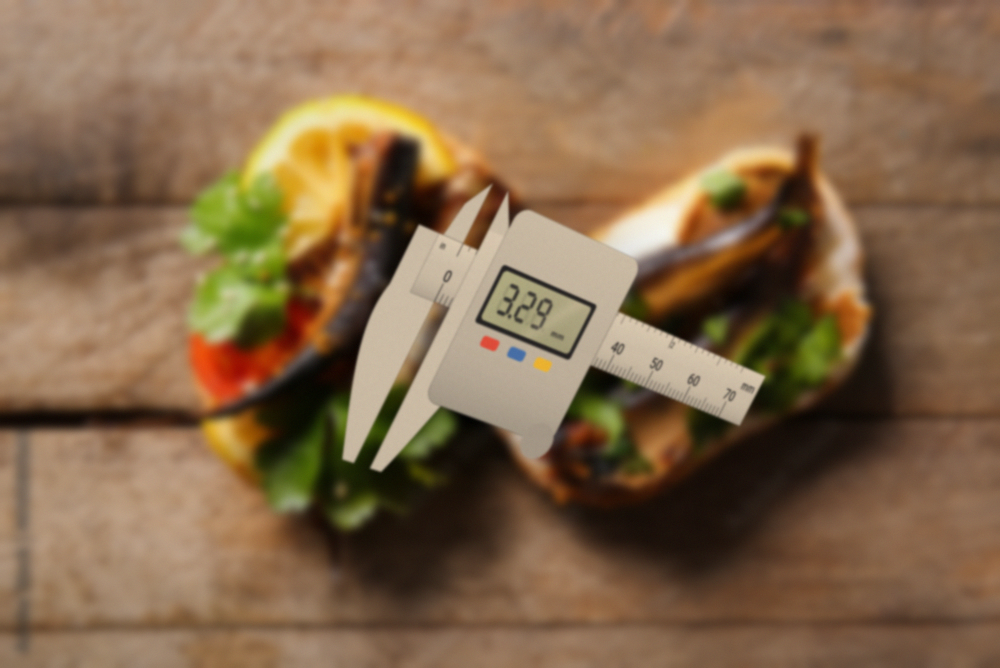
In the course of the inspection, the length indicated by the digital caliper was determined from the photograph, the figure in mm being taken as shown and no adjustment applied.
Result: 3.29 mm
